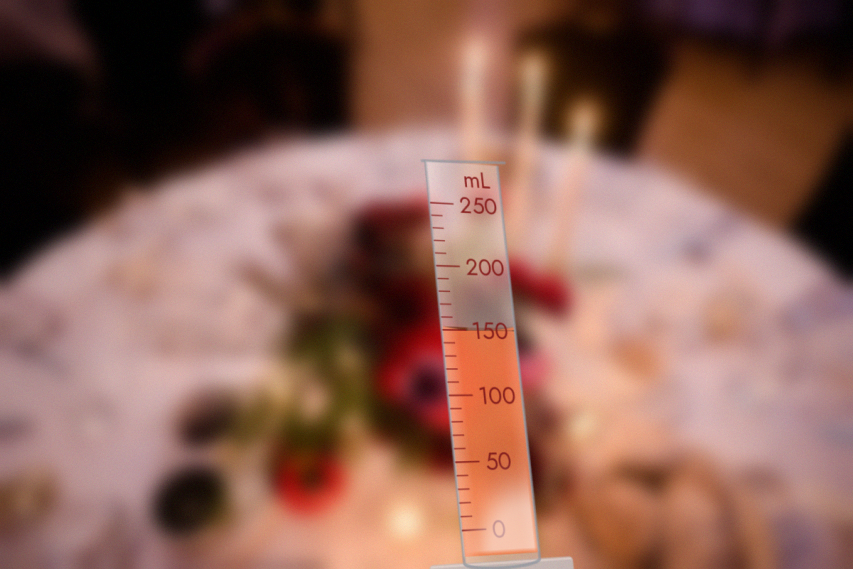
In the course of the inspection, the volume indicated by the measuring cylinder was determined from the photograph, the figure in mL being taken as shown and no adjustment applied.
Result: 150 mL
